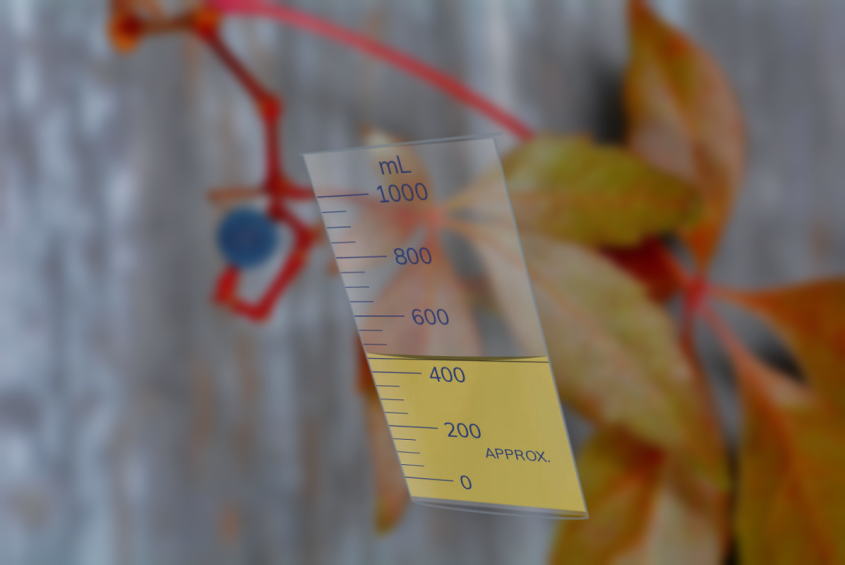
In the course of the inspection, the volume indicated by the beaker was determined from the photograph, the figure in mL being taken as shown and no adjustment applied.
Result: 450 mL
